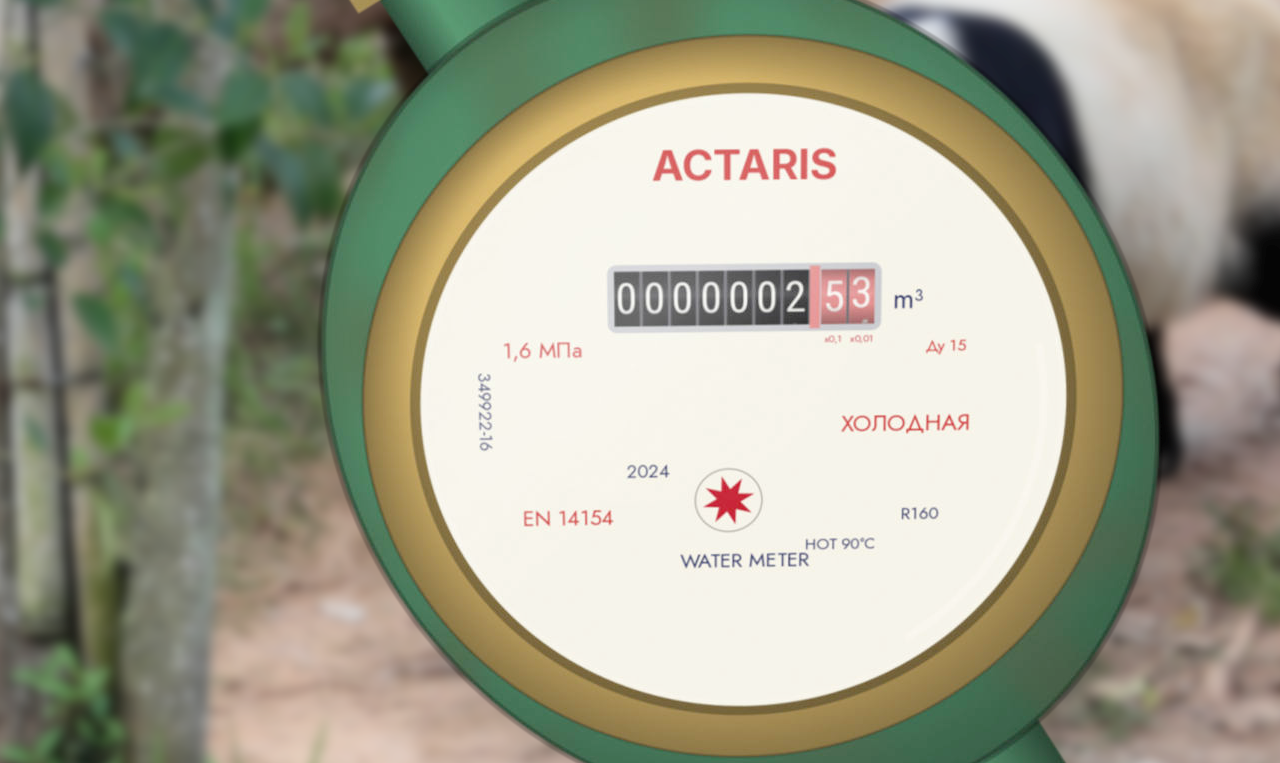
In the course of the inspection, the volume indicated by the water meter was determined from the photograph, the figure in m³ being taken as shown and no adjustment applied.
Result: 2.53 m³
